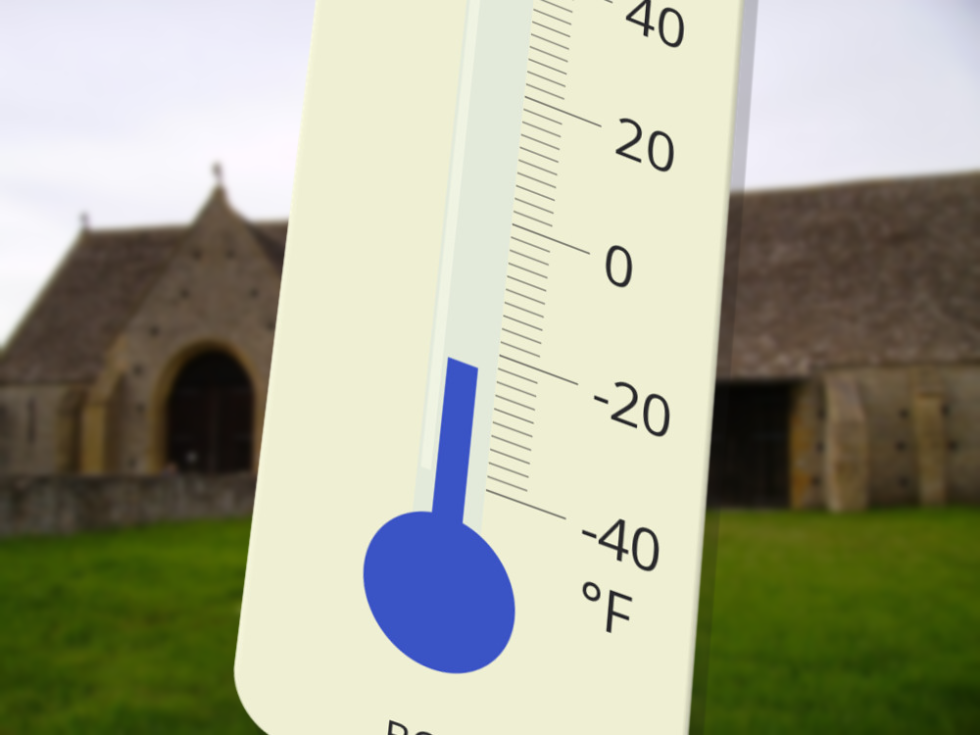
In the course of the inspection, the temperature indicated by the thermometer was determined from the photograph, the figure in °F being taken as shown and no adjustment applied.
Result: -23 °F
